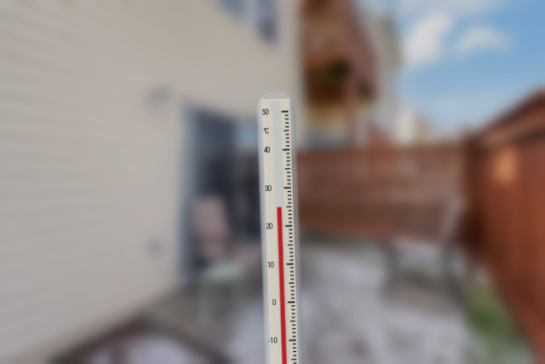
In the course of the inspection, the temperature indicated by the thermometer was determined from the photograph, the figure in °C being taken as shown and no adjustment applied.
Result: 25 °C
